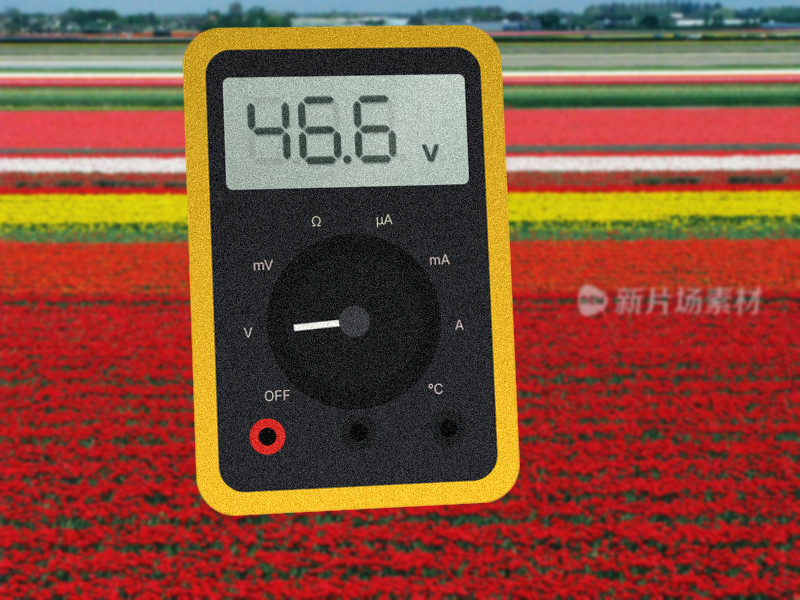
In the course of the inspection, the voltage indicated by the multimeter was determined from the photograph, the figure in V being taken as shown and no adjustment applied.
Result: 46.6 V
